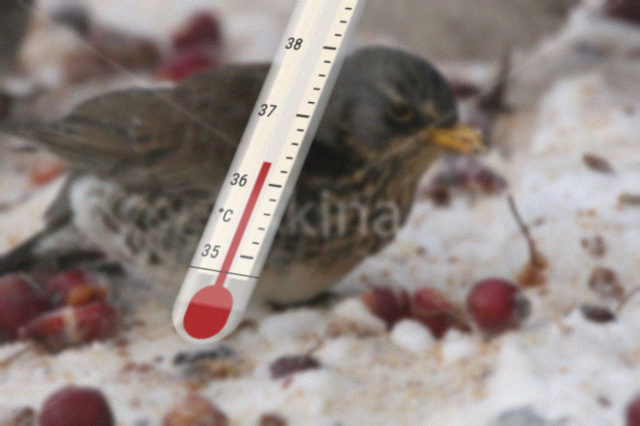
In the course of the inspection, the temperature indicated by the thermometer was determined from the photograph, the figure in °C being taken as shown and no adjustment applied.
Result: 36.3 °C
